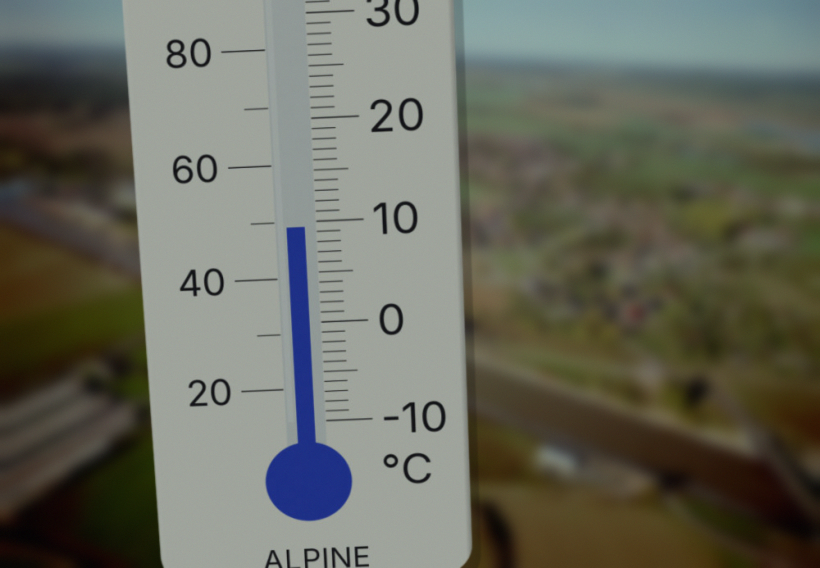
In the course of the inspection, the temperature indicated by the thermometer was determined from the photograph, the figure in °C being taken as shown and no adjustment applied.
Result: 9.5 °C
